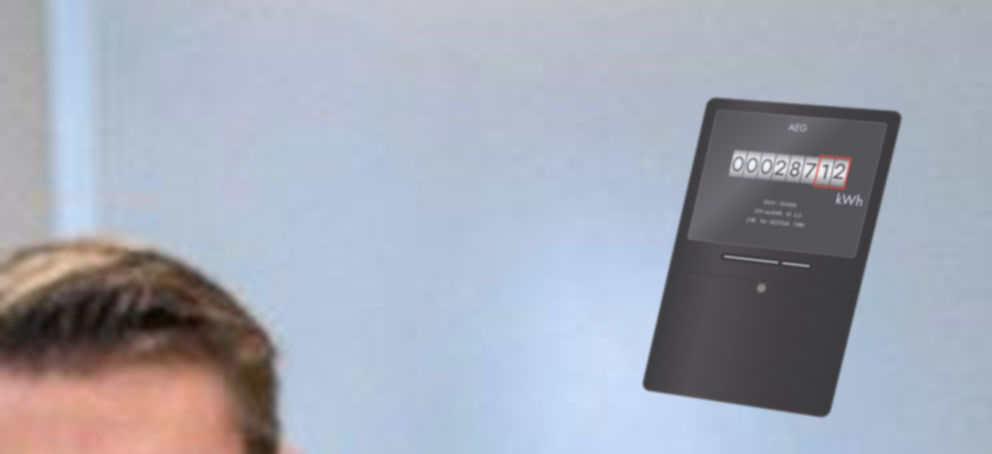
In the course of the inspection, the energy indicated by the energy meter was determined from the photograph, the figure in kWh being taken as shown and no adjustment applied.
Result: 287.12 kWh
